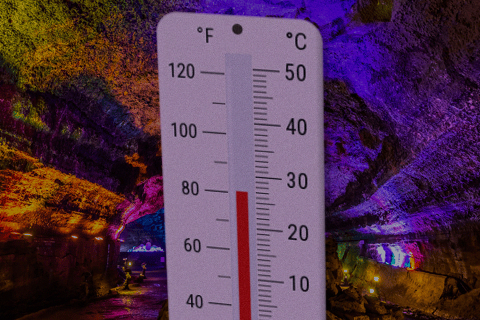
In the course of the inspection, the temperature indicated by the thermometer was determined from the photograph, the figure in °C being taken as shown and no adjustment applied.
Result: 27 °C
